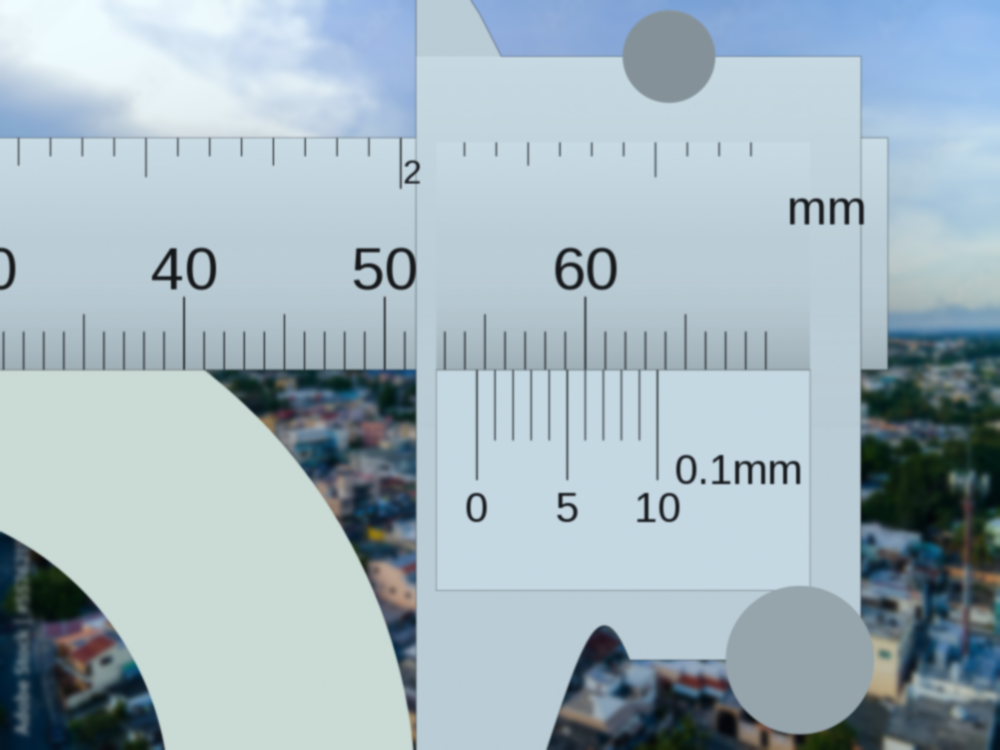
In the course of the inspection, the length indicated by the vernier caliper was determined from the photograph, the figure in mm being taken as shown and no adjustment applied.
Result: 54.6 mm
